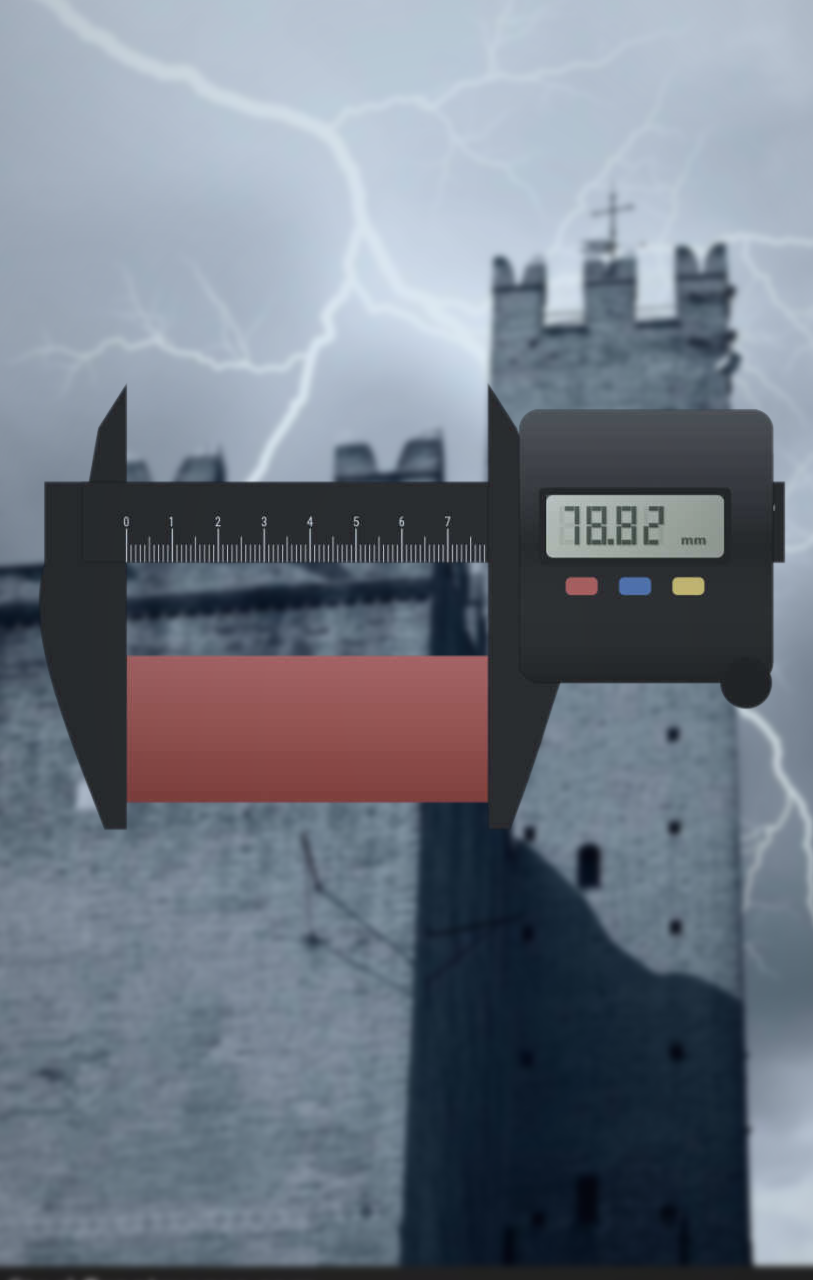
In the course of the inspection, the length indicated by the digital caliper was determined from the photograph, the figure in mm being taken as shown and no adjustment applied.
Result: 78.82 mm
